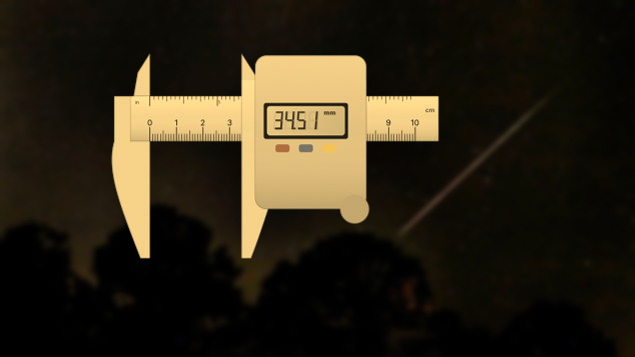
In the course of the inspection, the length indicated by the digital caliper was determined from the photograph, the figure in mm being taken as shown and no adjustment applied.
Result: 34.51 mm
